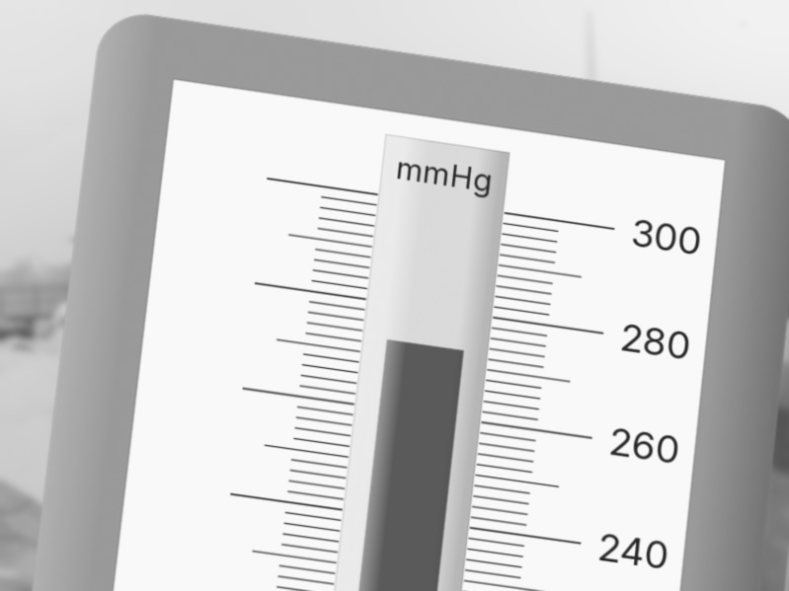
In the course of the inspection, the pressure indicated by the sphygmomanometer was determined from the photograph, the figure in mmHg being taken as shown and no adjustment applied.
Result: 273 mmHg
